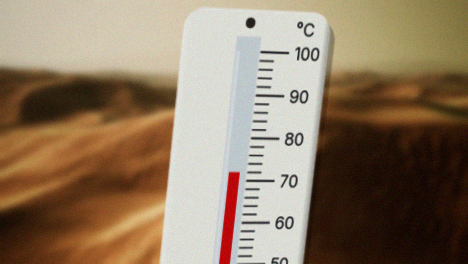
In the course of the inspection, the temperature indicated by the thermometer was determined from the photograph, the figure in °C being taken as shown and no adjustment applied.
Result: 72 °C
